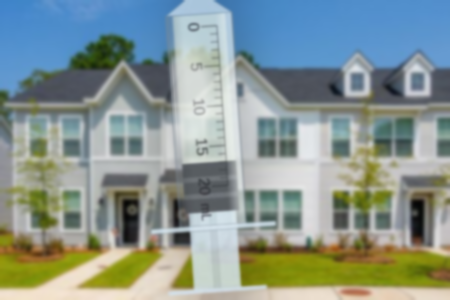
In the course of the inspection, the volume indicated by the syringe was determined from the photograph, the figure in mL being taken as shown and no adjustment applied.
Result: 17 mL
